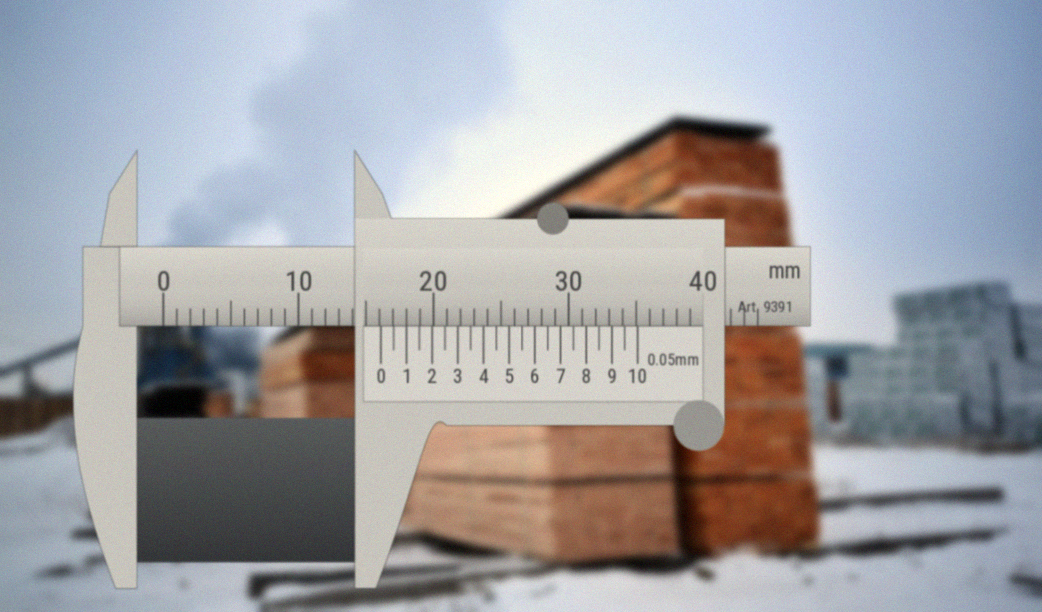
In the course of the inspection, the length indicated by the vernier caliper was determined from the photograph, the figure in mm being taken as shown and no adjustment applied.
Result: 16.1 mm
